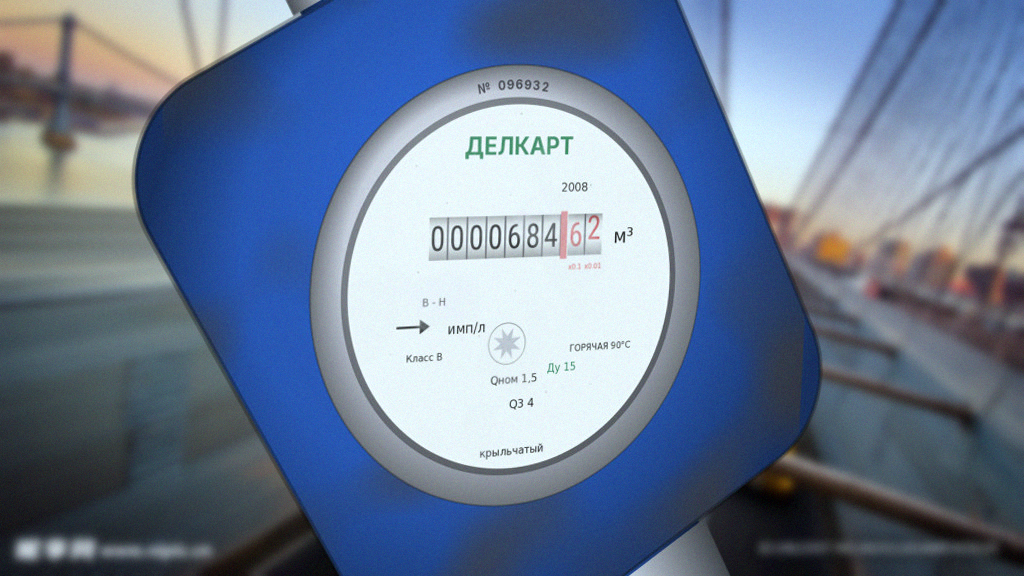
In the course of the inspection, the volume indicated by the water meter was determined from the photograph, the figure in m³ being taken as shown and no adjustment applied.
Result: 684.62 m³
